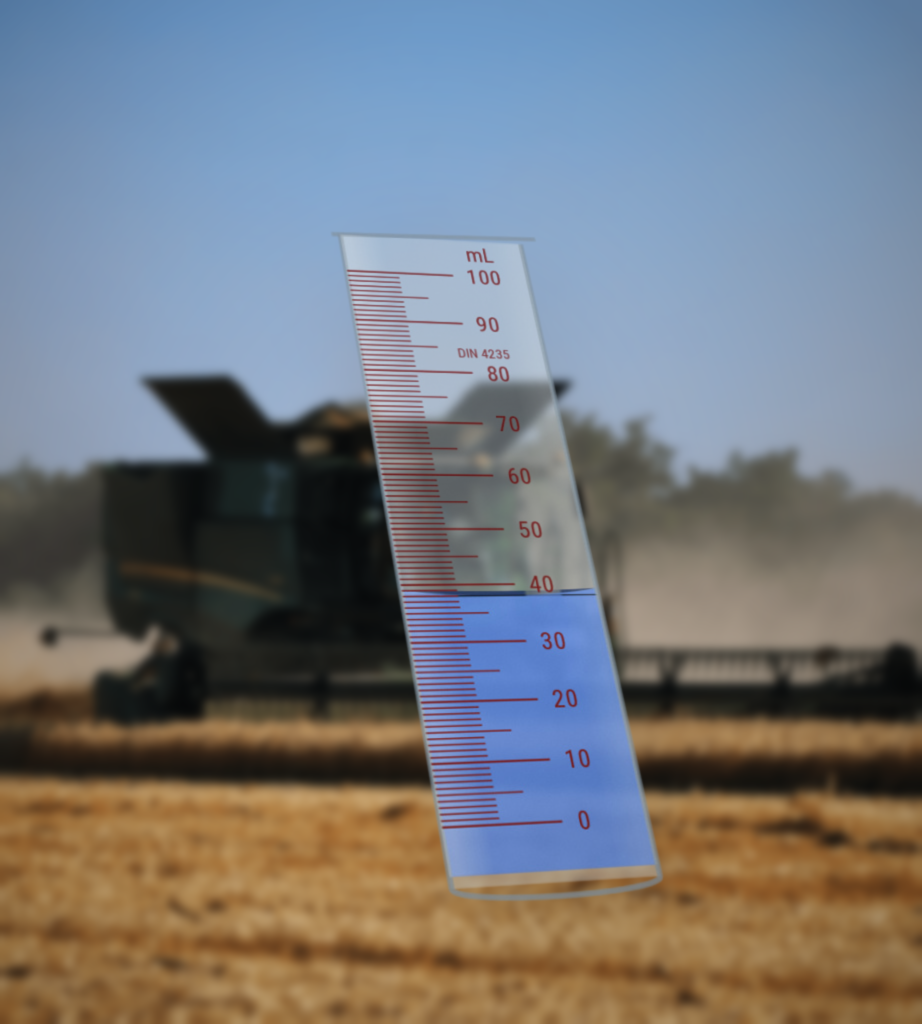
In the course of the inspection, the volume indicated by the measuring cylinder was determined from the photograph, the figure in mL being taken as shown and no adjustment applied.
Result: 38 mL
